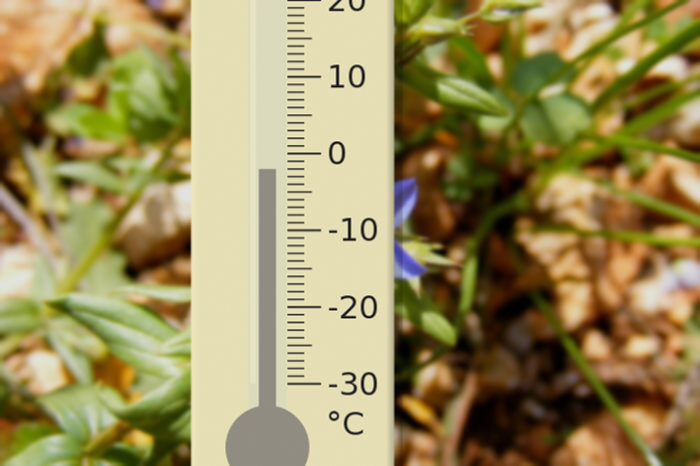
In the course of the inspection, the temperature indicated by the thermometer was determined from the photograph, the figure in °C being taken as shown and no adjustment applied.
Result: -2 °C
